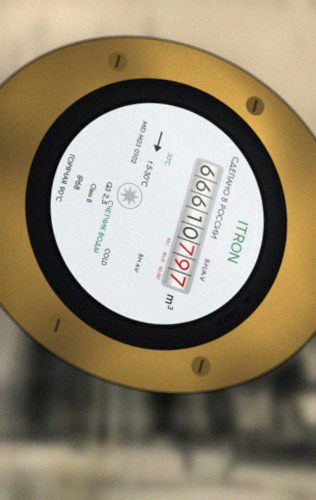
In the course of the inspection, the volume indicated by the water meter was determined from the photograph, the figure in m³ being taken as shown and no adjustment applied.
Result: 66610.797 m³
